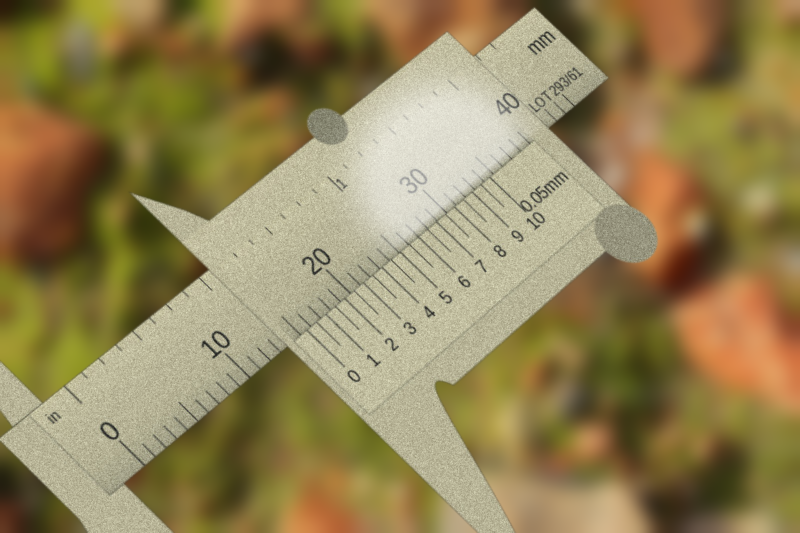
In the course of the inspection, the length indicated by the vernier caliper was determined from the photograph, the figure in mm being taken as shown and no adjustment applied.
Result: 15.6 mm
